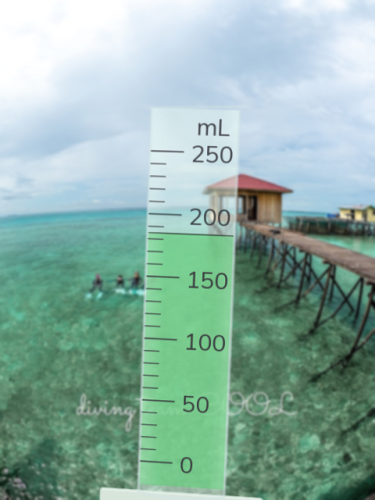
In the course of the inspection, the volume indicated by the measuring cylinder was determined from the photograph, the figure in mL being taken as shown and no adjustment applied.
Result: 185 mL
